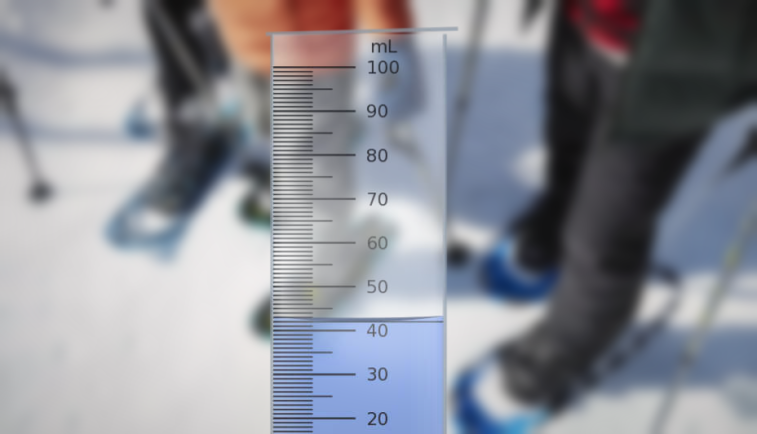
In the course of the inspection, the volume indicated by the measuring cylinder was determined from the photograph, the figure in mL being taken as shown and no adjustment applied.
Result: 42 mL
